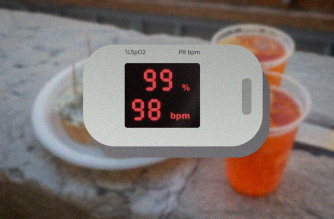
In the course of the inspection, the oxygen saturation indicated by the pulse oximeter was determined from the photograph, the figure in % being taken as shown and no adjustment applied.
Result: 99 %
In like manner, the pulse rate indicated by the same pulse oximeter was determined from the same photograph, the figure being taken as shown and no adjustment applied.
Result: 98 bpm
